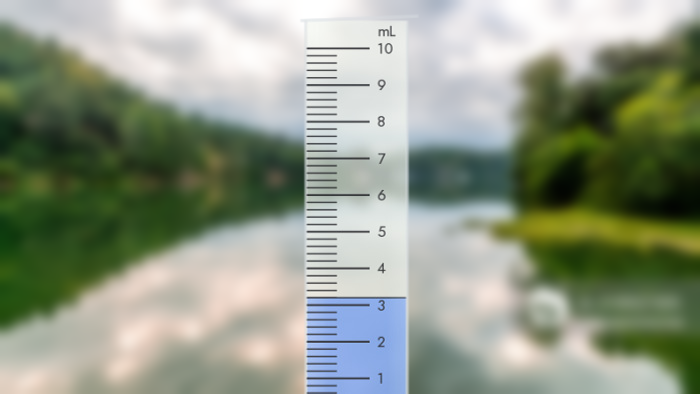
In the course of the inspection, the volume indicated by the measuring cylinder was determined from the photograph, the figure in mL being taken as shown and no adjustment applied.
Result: 3.2 mL
